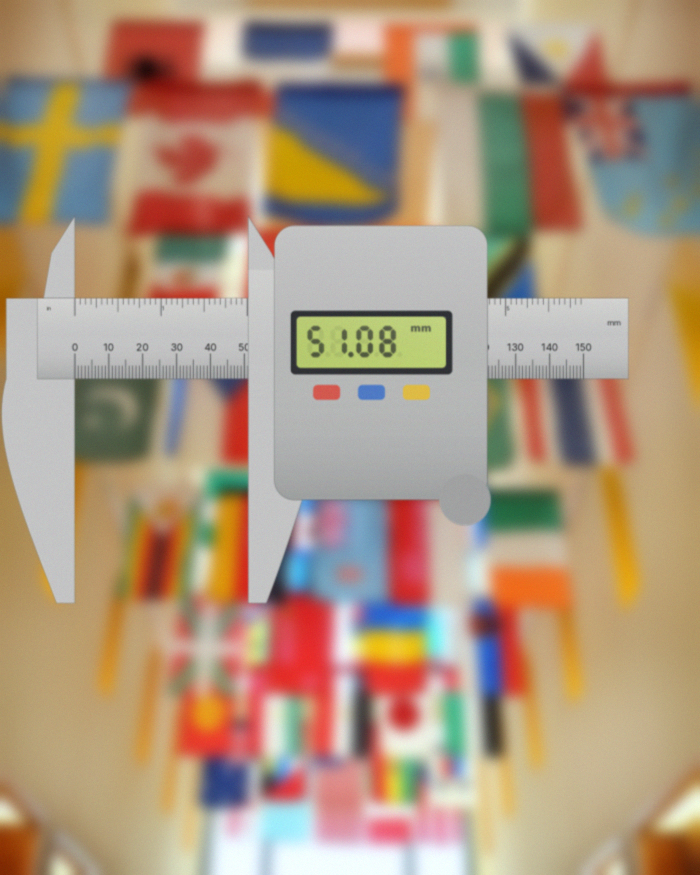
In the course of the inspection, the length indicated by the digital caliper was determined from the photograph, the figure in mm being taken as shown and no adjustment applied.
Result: 51.08 mm
